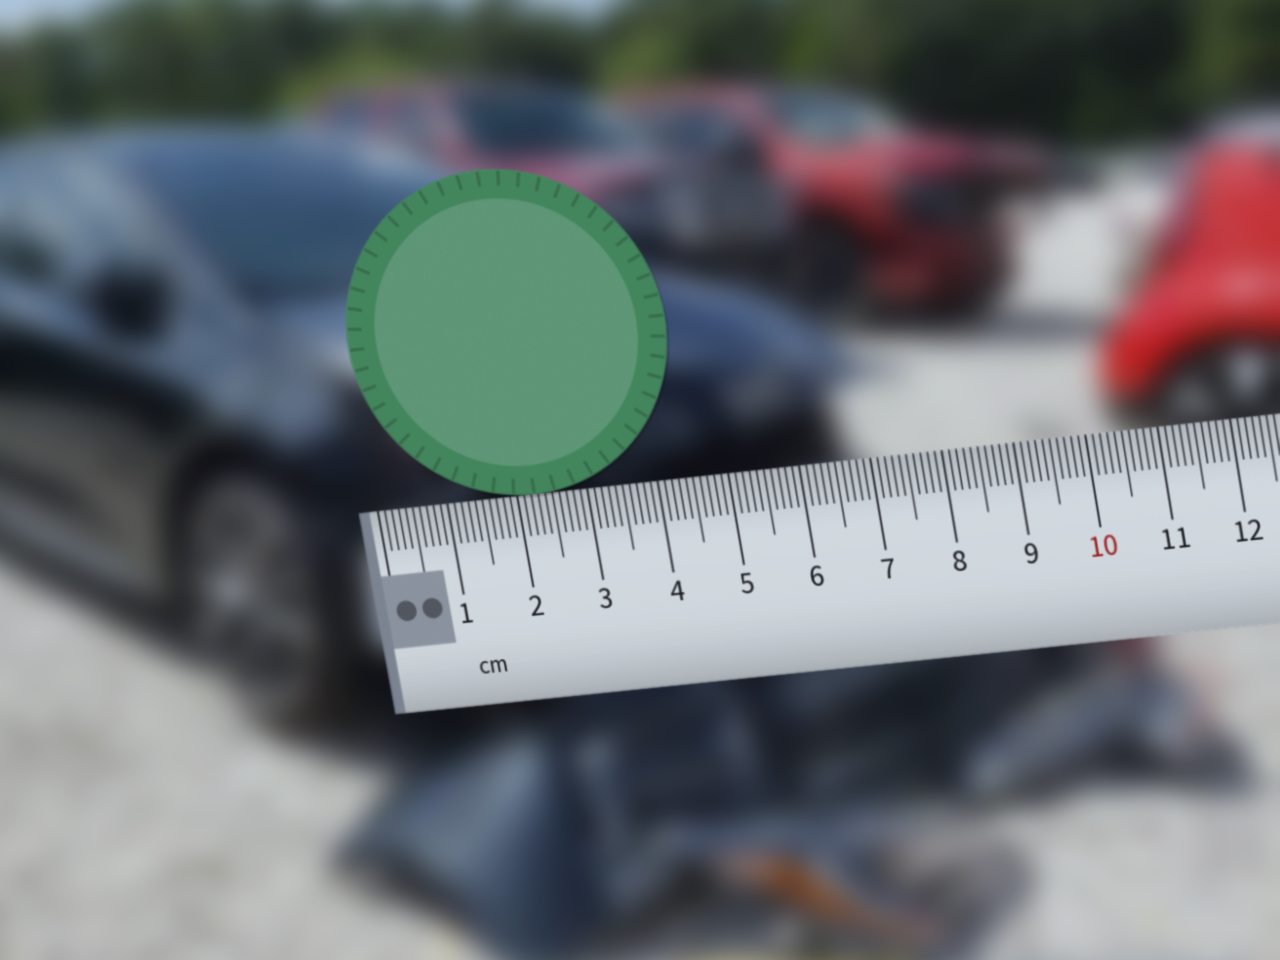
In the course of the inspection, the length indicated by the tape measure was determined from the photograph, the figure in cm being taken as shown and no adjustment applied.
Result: 4.5 cm
